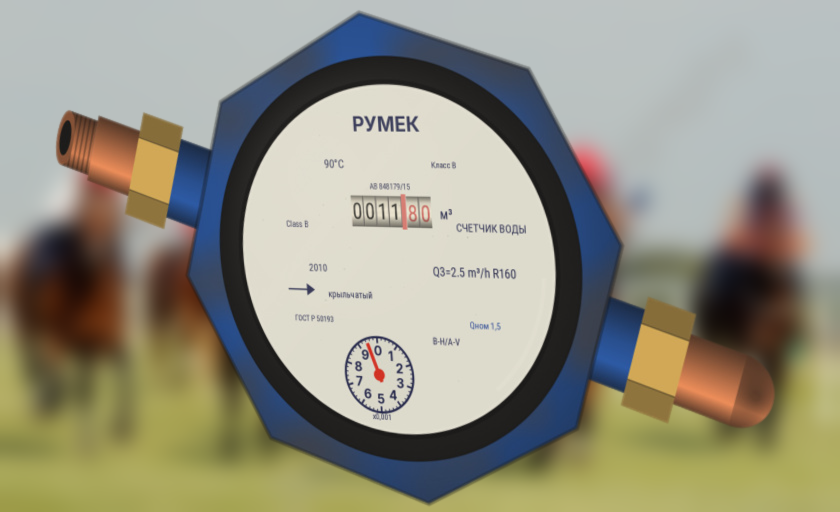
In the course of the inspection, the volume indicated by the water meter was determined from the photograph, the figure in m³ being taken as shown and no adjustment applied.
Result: 11.799 m³
